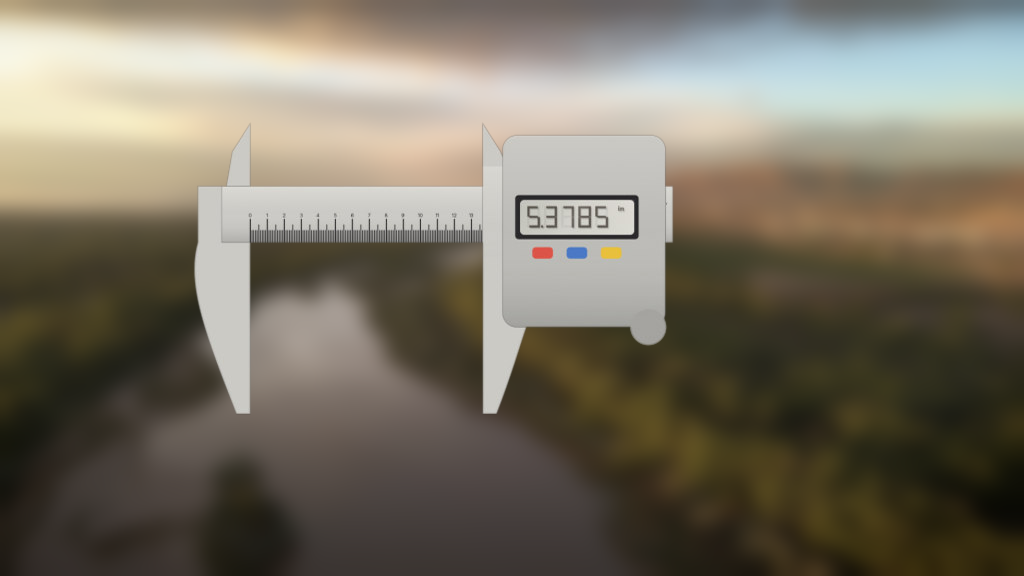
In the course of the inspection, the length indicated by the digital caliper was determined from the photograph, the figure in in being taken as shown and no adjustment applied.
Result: 5.3785 in
